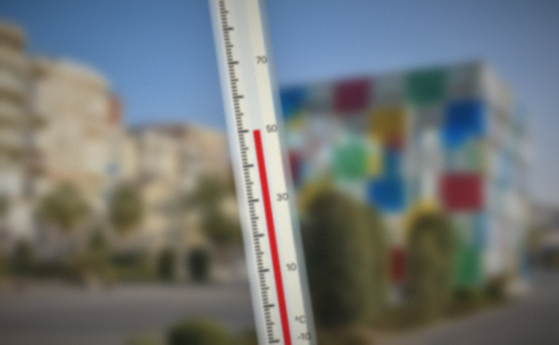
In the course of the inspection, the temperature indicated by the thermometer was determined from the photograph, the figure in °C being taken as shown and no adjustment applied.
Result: 50 °C
